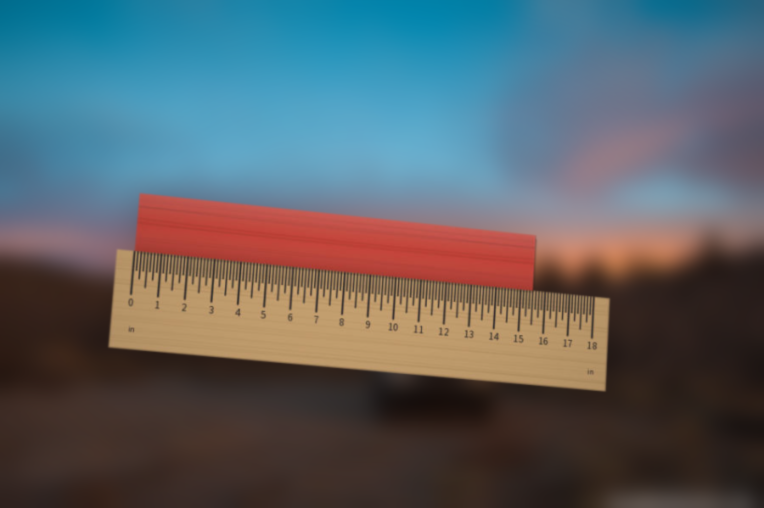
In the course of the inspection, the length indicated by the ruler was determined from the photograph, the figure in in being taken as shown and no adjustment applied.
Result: 15.5 in
